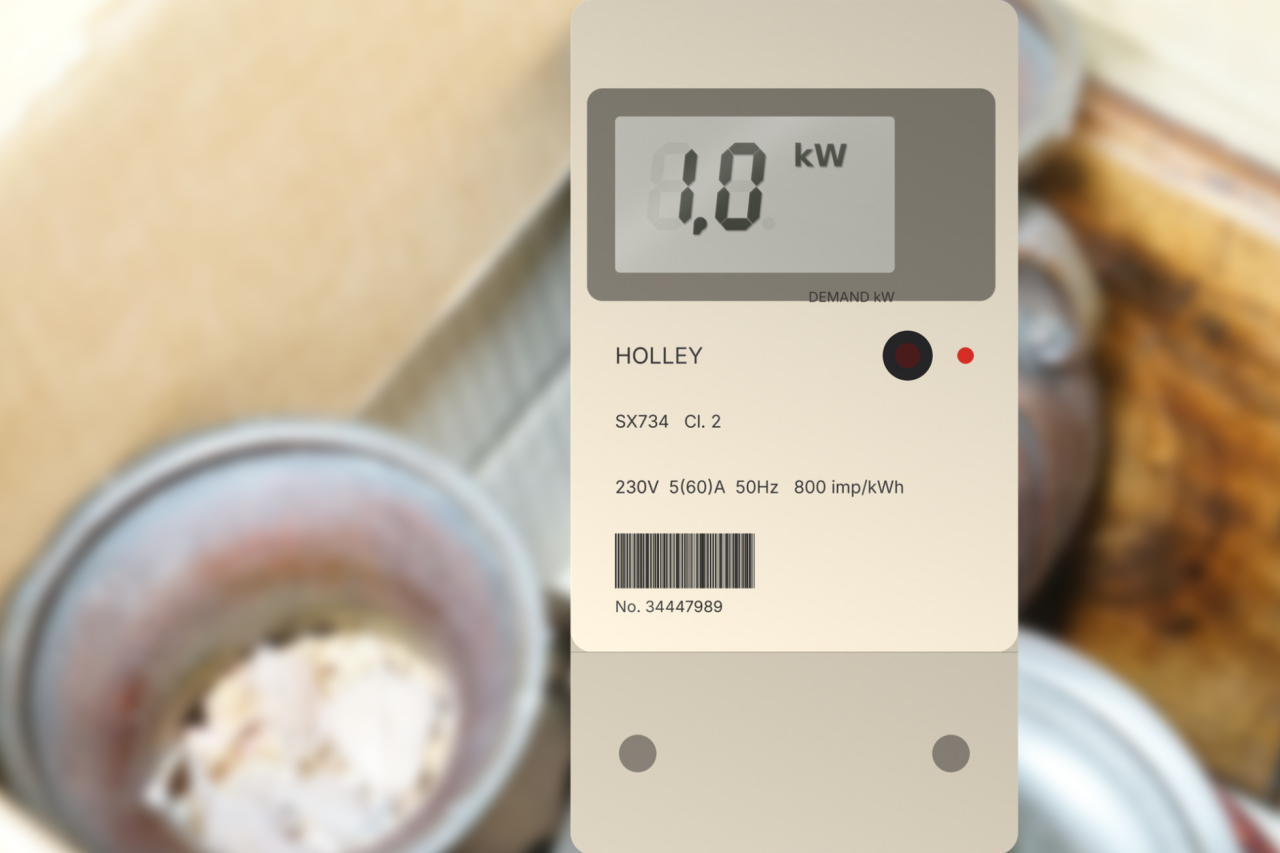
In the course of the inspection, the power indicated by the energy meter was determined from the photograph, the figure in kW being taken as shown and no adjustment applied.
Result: 1.0 kW
